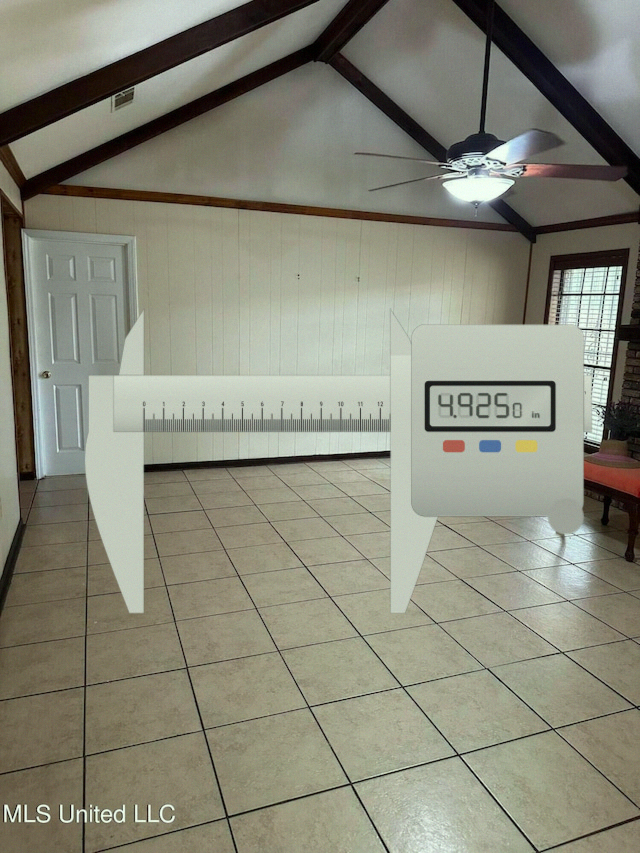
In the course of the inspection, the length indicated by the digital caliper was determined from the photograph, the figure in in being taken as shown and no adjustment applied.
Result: 4.9250 in
